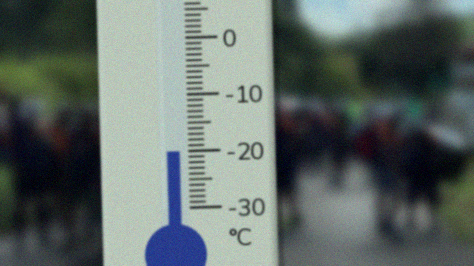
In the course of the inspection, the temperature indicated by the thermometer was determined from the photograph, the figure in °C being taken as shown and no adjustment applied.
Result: -20 °C
